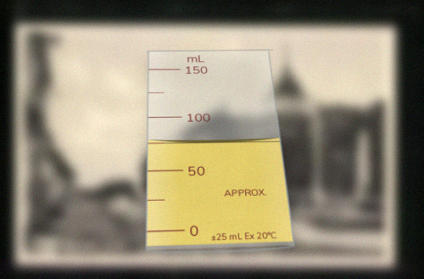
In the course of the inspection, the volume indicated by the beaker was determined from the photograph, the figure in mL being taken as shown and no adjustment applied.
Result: 75 mL
